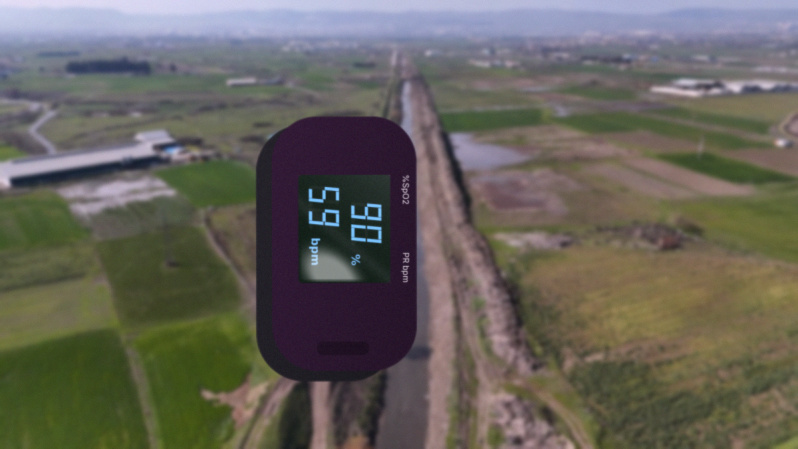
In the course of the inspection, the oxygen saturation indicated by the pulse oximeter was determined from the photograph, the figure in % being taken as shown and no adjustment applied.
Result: 90 %
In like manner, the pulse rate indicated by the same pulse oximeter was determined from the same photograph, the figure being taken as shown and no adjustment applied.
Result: 59 bpm
